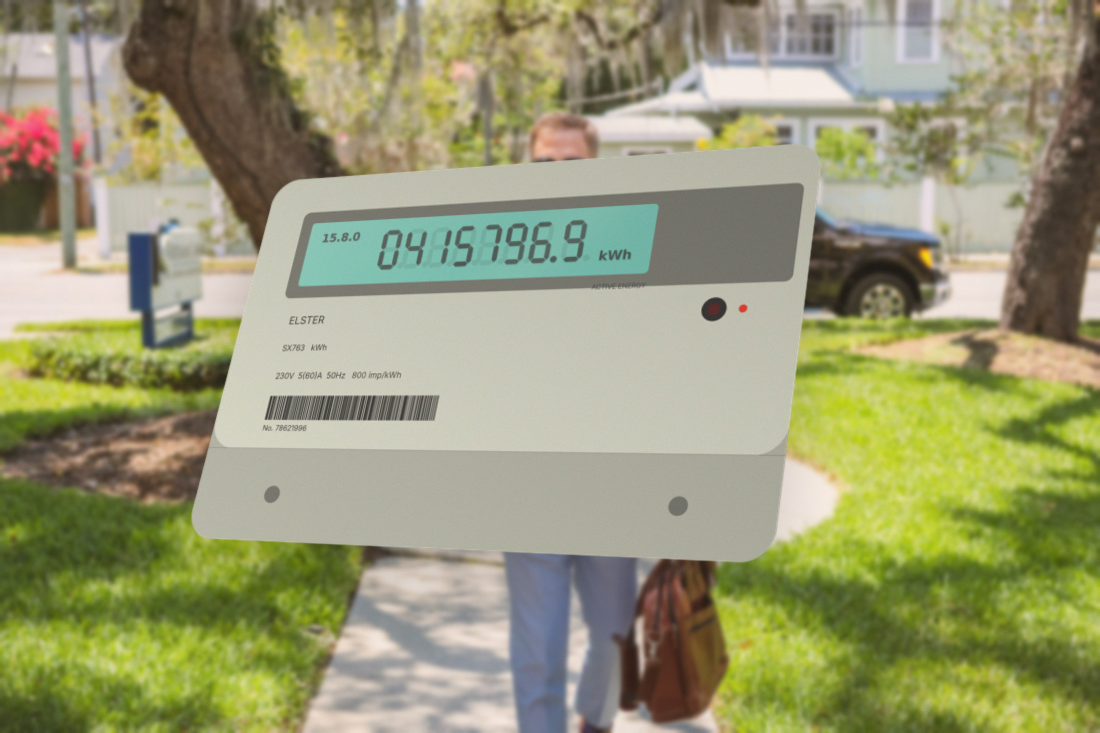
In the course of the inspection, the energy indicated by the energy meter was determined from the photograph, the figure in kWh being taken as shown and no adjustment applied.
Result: 415796.9 kWh
